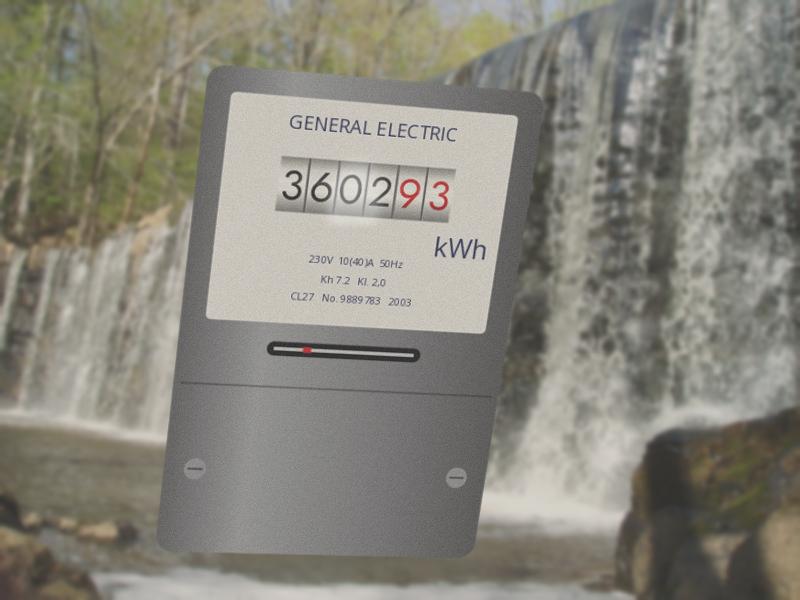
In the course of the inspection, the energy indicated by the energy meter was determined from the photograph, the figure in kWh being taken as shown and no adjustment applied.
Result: 3602.93 kWh
